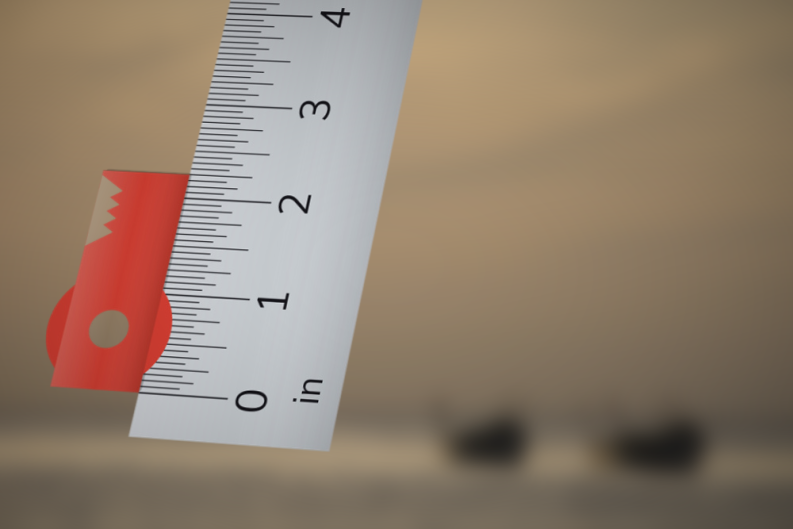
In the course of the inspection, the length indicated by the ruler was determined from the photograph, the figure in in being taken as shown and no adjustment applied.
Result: 2.25 in
